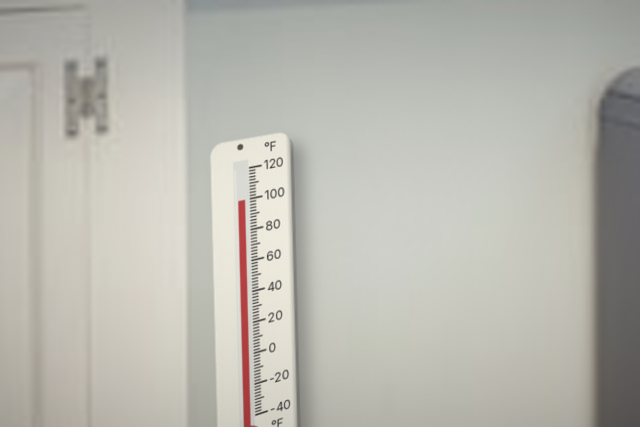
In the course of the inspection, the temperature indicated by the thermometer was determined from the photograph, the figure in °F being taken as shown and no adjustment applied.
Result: 100 °F
